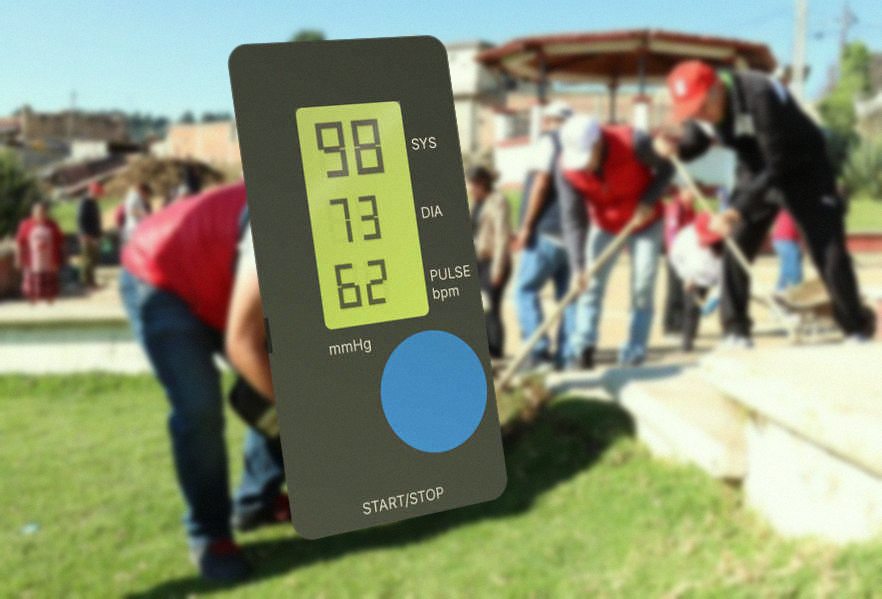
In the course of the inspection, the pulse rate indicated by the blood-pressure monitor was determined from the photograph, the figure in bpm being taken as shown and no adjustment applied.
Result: 62 bpm
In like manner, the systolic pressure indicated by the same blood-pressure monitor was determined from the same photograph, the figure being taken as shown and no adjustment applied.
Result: 98 mmHg
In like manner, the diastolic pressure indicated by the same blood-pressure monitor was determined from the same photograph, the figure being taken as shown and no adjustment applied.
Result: 73 mmHg
